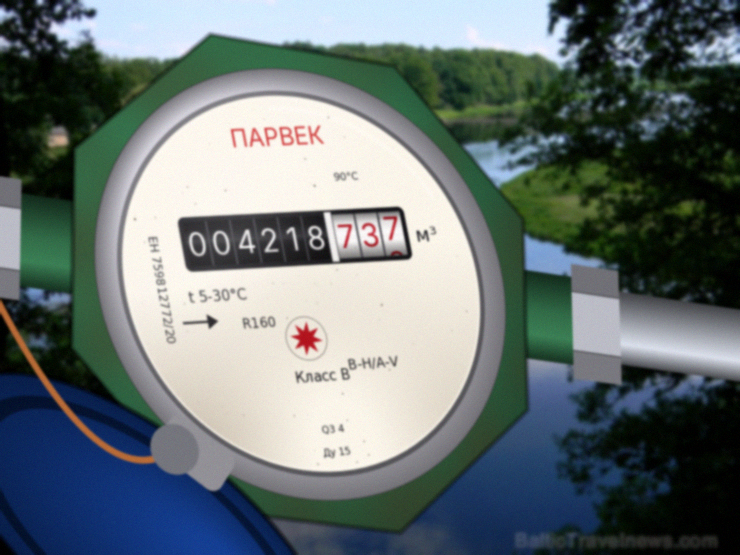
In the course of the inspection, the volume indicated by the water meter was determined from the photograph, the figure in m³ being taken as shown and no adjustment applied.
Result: 4218.737 m³
